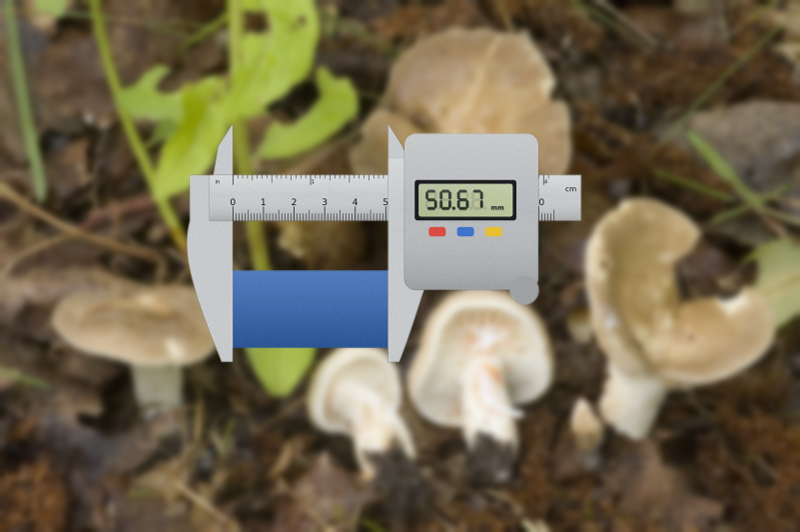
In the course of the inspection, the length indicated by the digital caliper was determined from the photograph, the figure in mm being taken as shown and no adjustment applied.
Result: 50.67 mm
